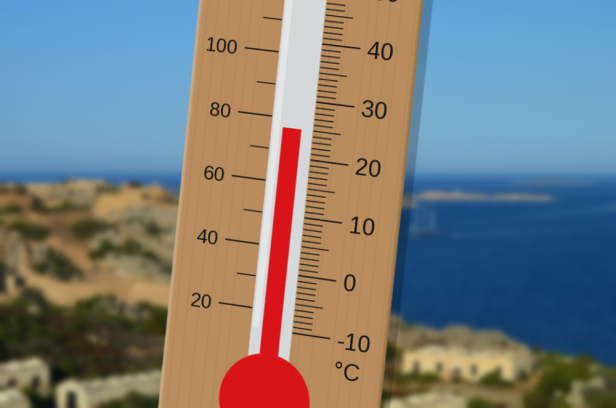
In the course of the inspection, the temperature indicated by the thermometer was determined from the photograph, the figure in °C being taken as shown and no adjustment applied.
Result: 25 °C
